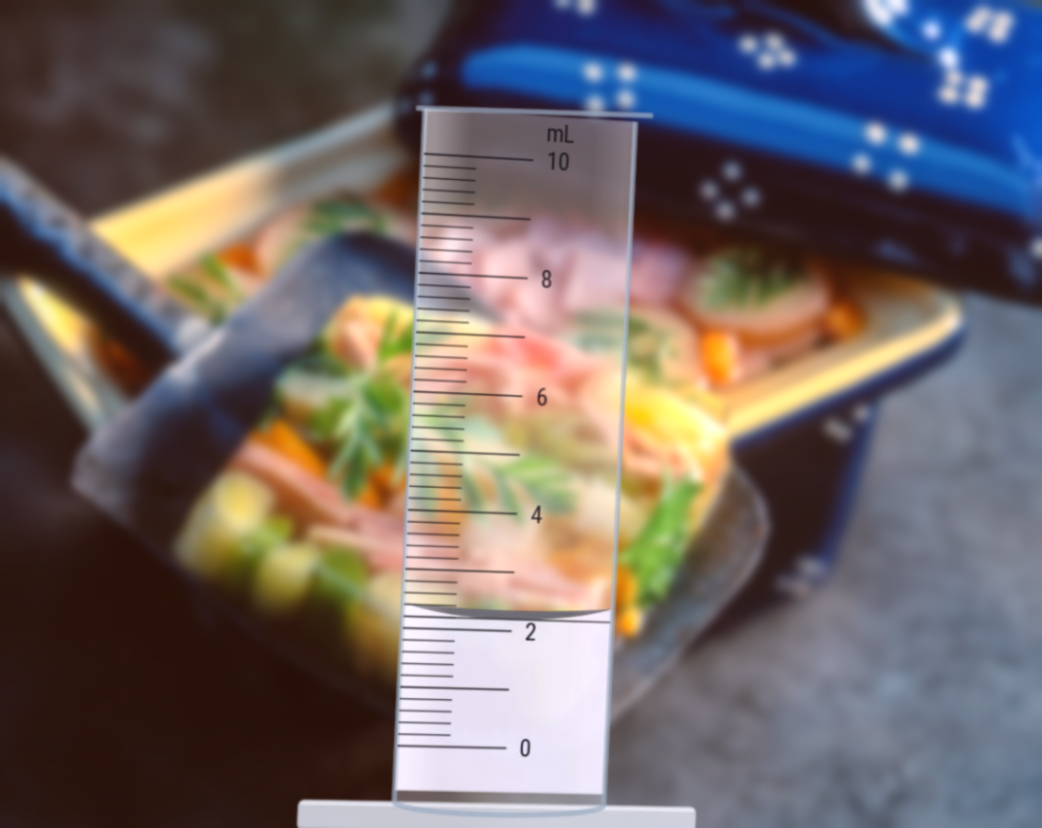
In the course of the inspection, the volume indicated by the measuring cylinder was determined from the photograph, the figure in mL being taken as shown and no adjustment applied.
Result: 2.2 mL
